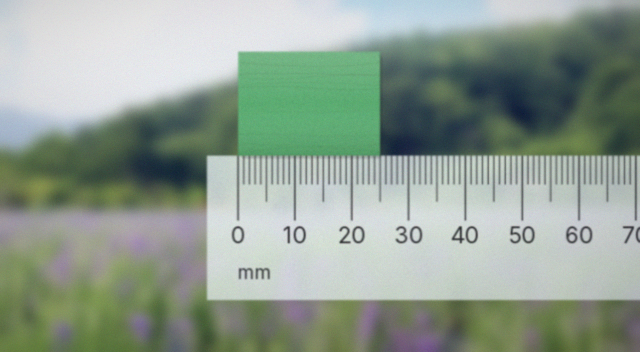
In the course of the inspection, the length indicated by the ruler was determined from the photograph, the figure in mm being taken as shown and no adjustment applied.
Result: 25 mm
